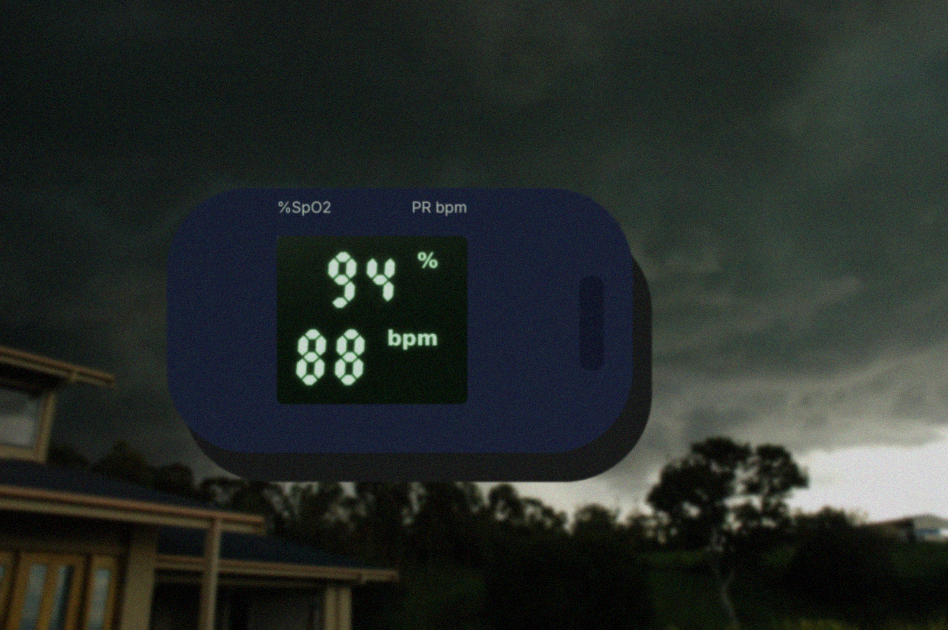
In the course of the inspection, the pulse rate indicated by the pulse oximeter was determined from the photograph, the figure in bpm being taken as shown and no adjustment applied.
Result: 88 bpm
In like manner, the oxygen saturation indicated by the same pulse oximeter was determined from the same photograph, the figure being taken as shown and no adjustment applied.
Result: 94 %
